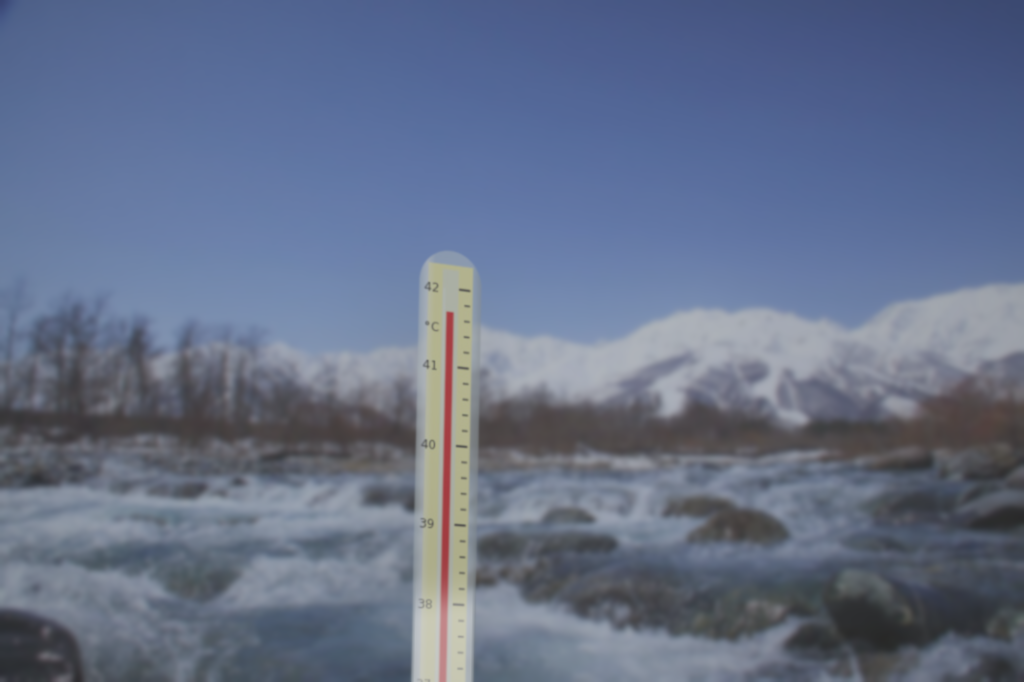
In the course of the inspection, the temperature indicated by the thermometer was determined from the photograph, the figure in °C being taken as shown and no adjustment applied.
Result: 41.7 °C
